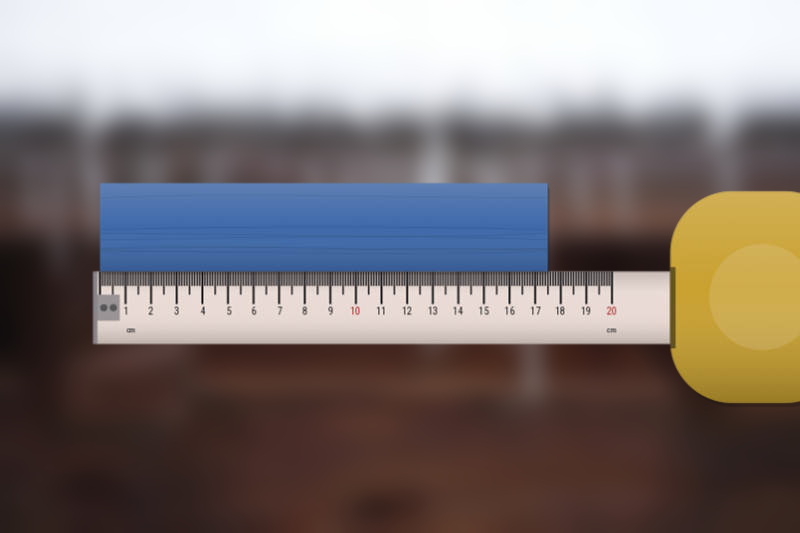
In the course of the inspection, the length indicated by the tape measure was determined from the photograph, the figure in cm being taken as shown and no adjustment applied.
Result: 17.5 cm
